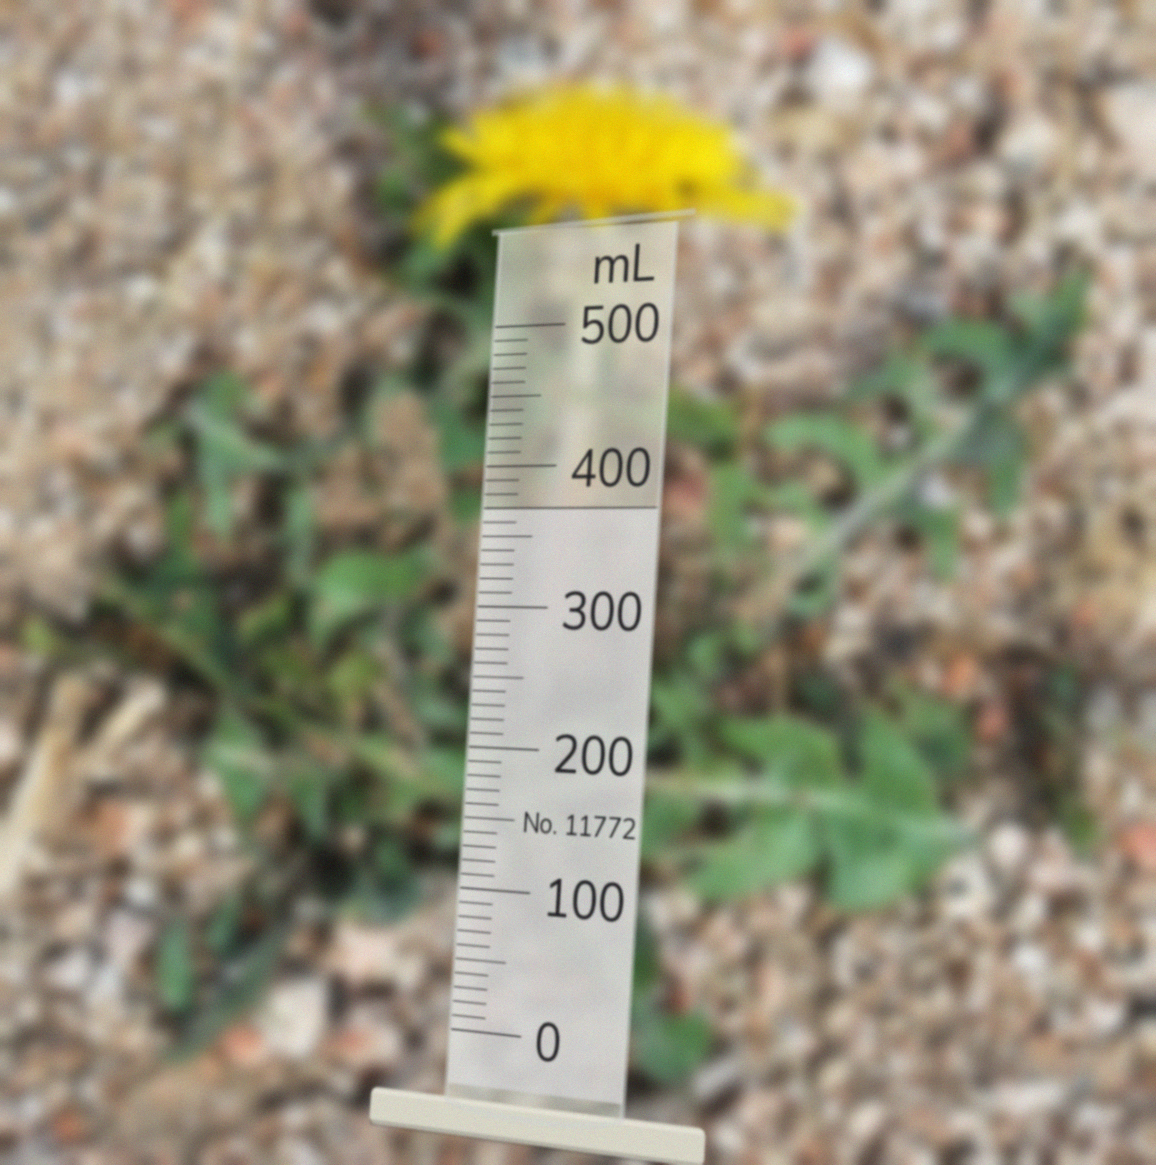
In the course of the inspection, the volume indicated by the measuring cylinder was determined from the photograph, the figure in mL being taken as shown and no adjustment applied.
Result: 370 mL
